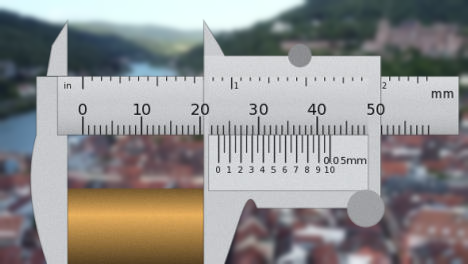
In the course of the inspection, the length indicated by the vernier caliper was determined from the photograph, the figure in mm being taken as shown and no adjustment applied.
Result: 23.2 mm
